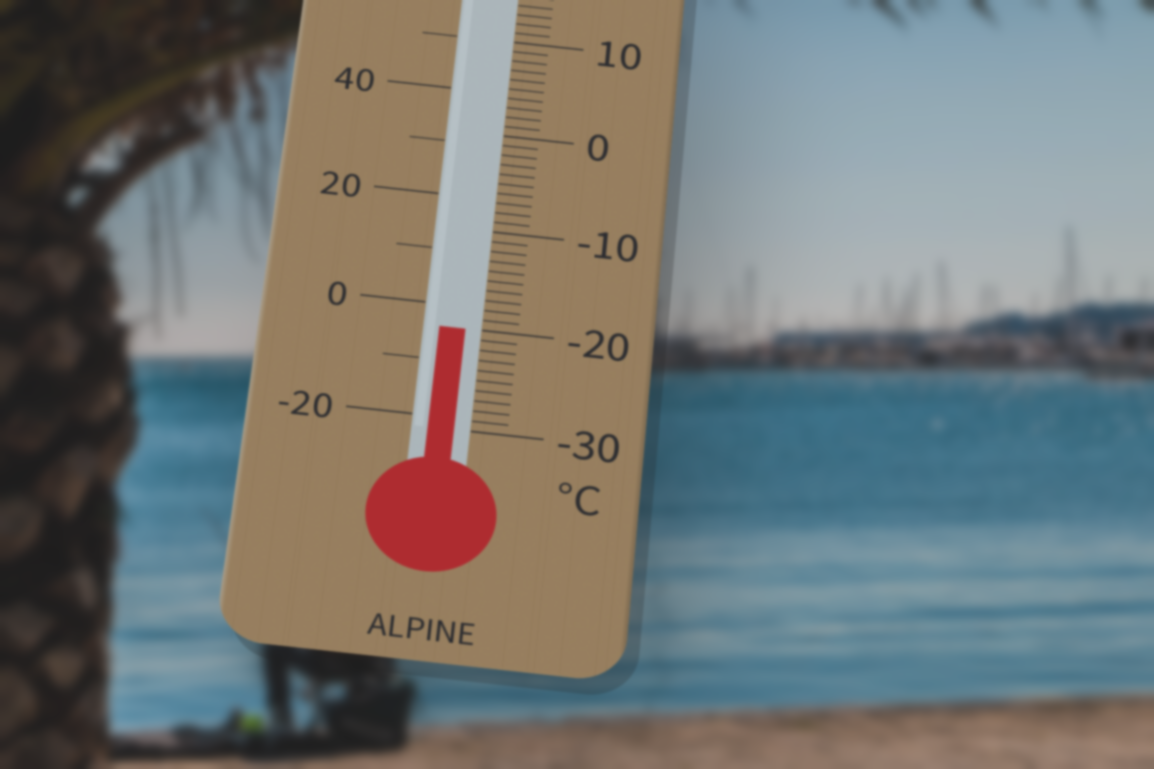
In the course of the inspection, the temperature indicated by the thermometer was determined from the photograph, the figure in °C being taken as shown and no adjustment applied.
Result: -20 °C
